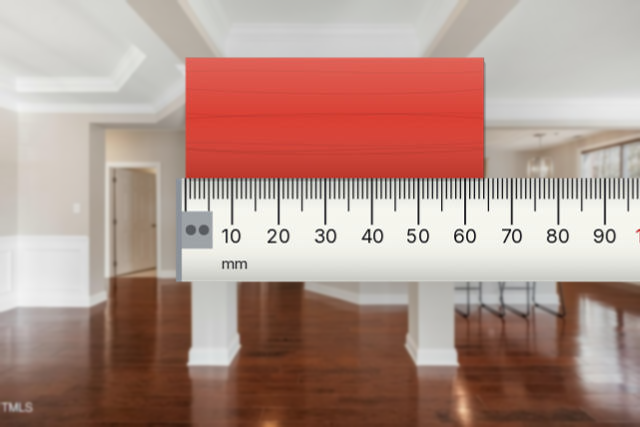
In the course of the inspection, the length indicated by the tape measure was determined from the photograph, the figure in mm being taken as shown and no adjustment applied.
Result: 64 mm
